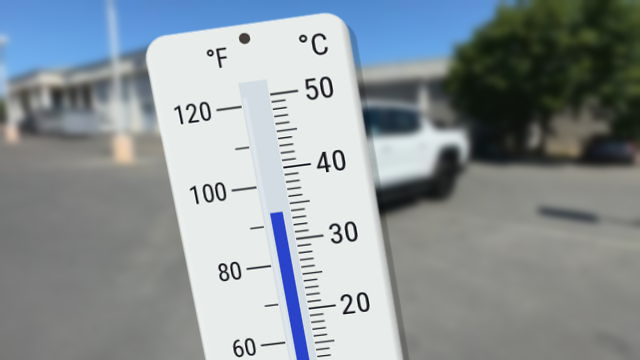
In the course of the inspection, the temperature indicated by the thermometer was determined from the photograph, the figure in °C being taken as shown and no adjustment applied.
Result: 34 °C
